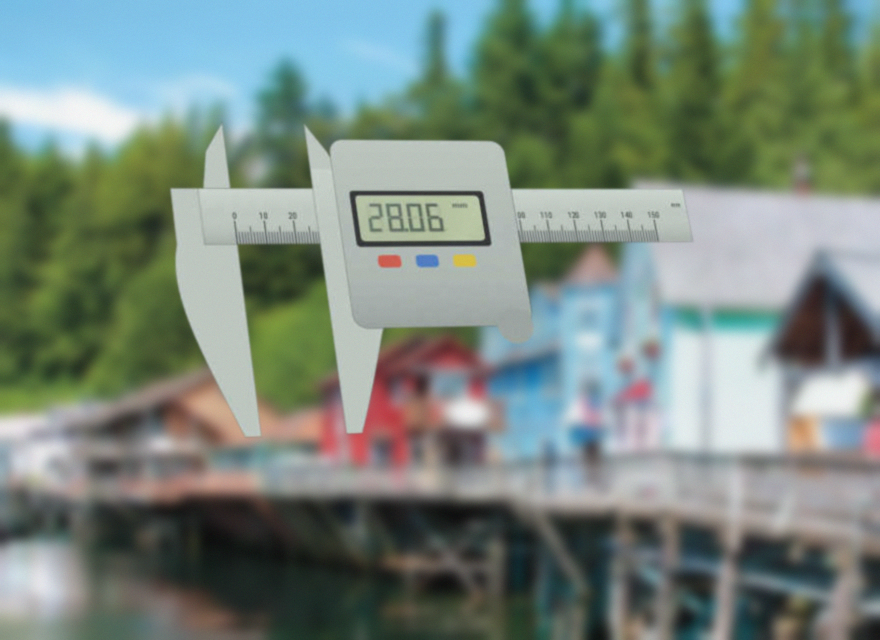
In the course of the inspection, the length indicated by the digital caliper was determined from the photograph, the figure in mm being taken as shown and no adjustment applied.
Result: 28.06 mm
